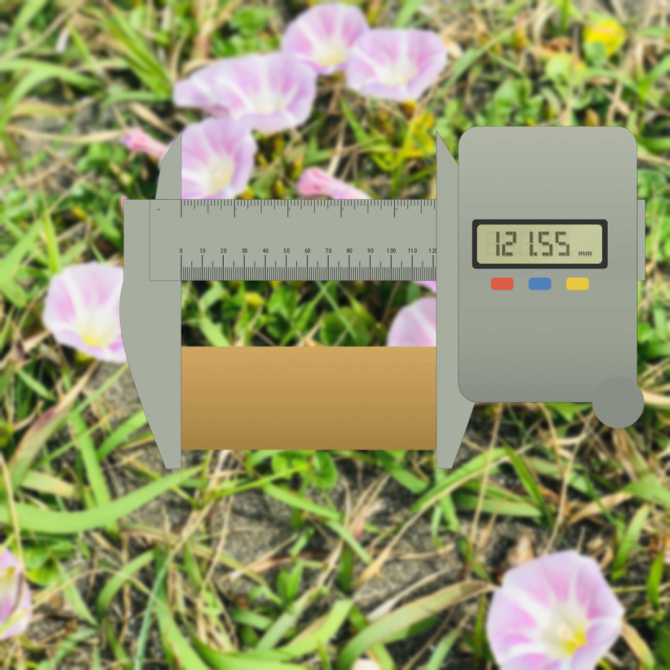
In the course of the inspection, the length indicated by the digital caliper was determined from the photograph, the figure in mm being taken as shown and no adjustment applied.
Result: 121.55 mm
